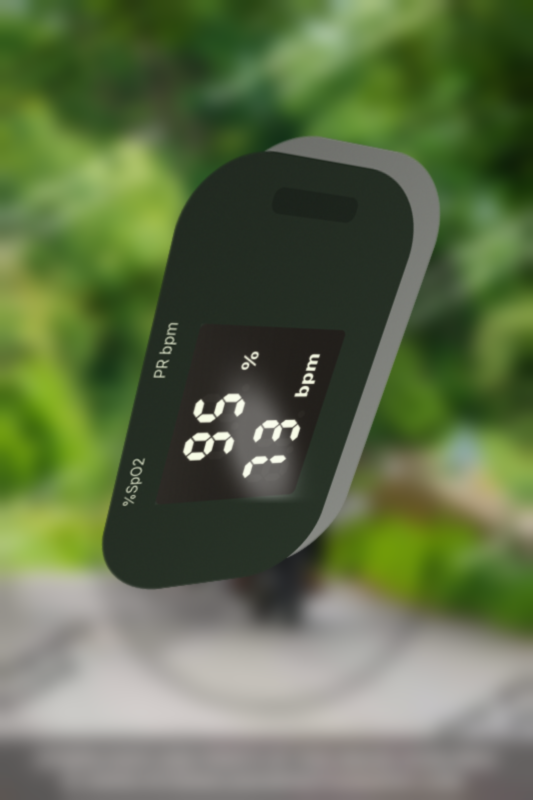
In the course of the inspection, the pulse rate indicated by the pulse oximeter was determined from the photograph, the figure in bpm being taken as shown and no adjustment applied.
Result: 73 bpm
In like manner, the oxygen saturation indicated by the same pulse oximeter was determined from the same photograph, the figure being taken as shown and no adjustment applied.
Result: 95 %
